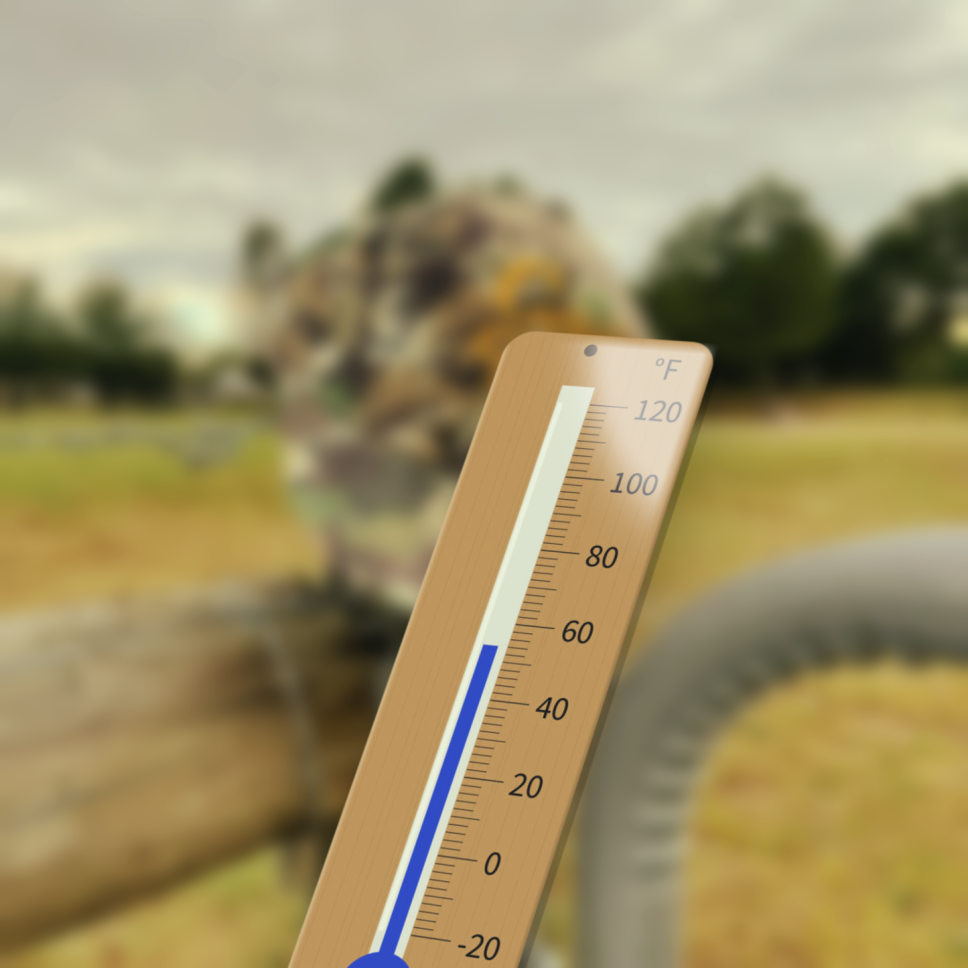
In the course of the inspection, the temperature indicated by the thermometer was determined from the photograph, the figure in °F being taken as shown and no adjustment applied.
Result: 54 °F
